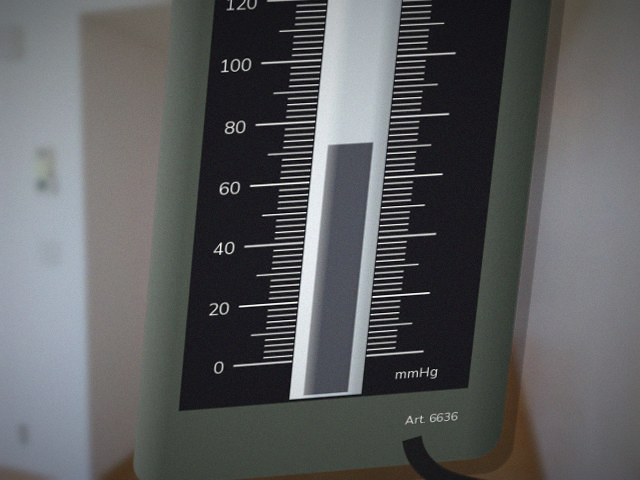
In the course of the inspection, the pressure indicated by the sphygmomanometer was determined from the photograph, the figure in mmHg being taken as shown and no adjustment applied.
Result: 72 mmHg
